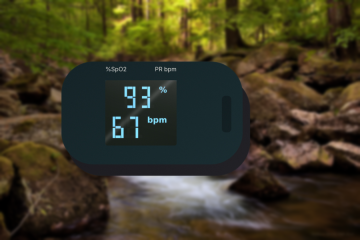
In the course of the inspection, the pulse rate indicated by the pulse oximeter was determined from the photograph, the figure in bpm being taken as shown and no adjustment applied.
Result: 67 bpm
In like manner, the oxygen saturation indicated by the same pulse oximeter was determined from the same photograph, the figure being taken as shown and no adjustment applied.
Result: 93 %
